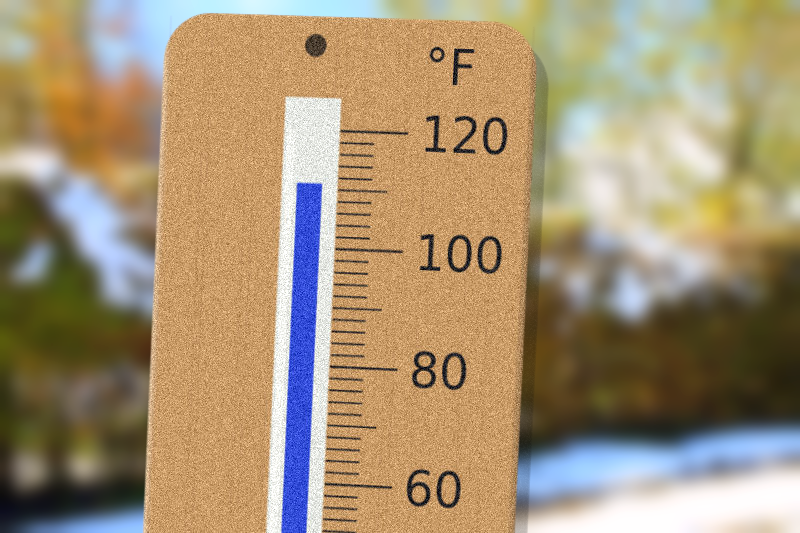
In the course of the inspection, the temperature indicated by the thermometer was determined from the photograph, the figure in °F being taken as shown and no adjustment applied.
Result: 111 °F
